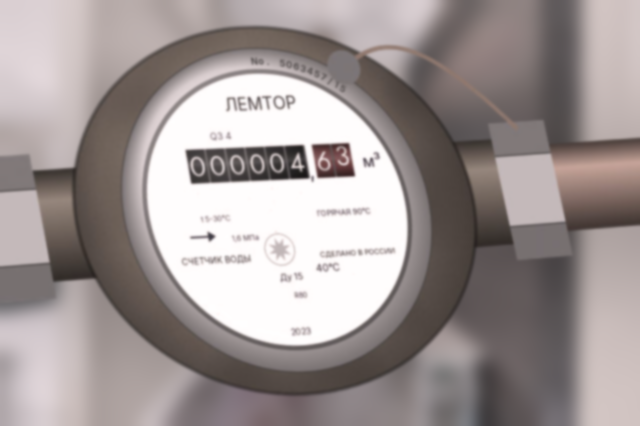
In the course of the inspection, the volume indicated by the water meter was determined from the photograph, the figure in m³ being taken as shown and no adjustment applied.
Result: 4.63 m³
